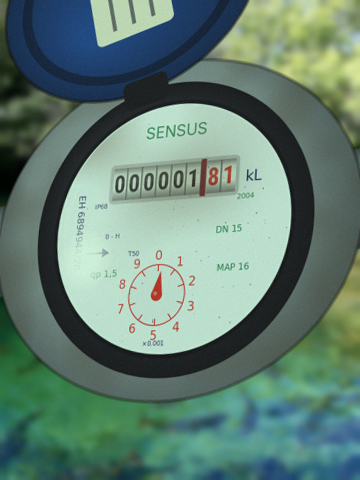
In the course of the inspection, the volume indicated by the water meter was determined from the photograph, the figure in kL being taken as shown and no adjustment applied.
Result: 1.810 kL
